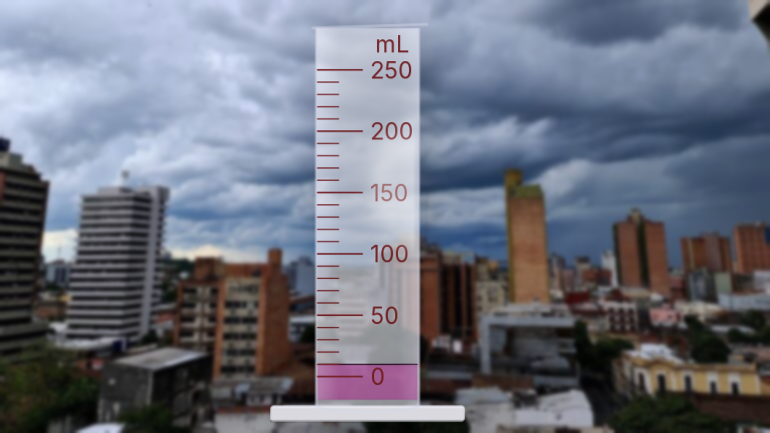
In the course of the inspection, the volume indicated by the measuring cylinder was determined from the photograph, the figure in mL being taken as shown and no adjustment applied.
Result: 10 mL
